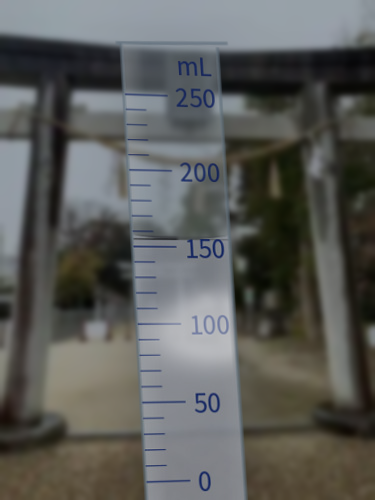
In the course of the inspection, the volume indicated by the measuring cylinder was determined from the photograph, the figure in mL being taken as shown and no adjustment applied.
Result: 155 mL
